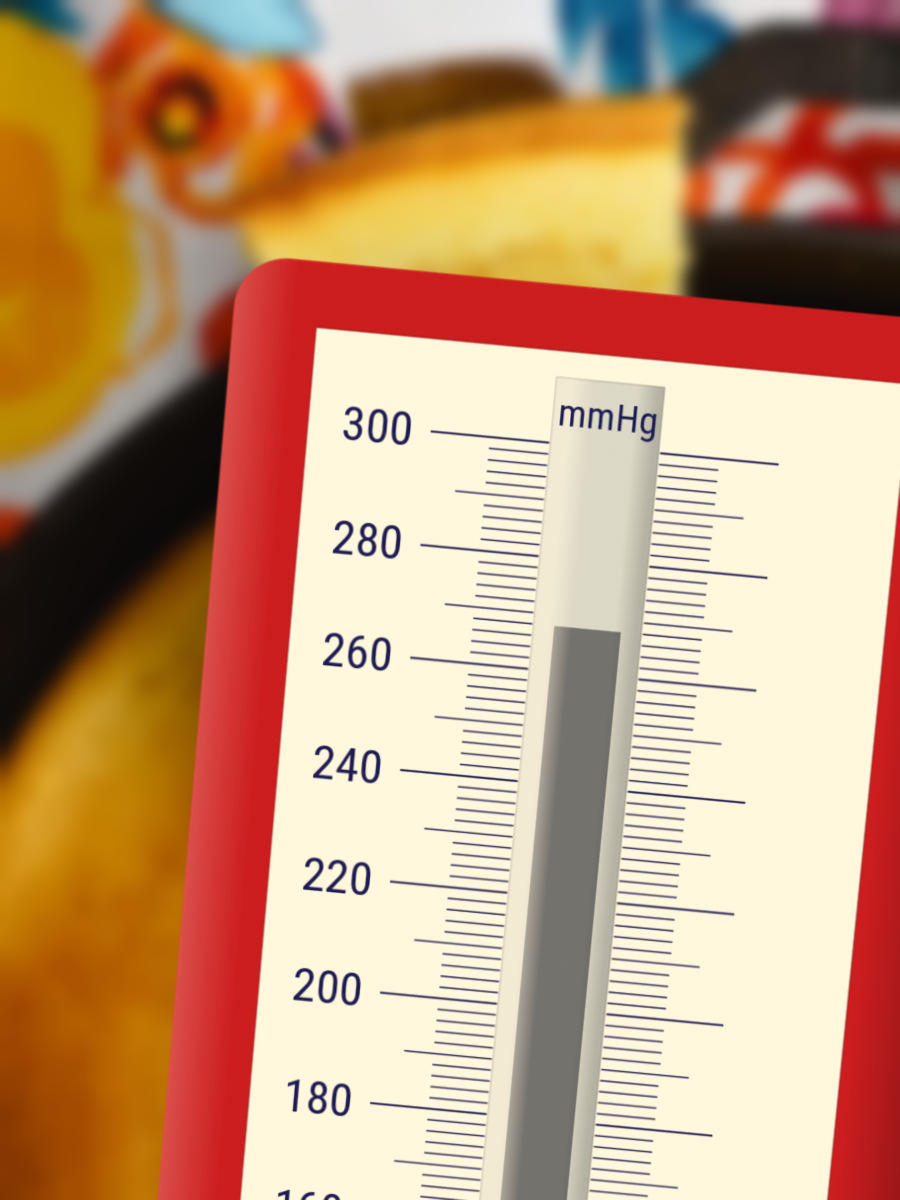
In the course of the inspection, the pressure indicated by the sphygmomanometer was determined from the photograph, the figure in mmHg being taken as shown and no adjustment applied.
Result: 268 mmHg
